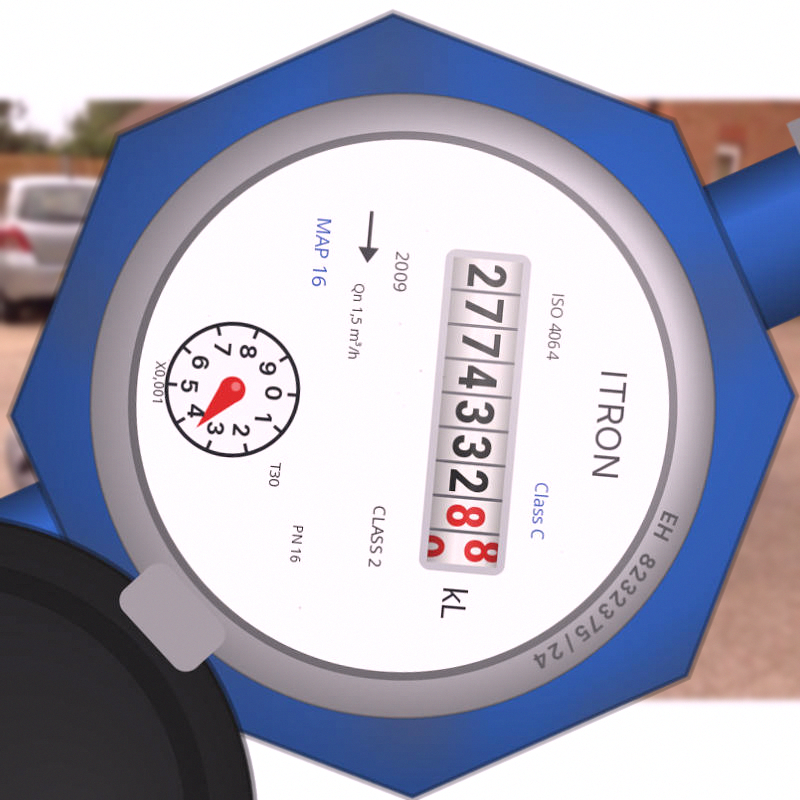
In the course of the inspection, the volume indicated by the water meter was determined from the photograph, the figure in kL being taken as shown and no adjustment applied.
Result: 2774332.883 kL
